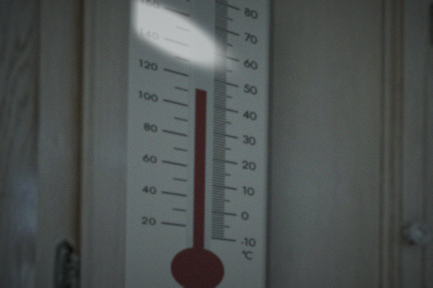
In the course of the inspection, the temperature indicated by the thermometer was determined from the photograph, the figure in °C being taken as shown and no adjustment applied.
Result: 45 °C
